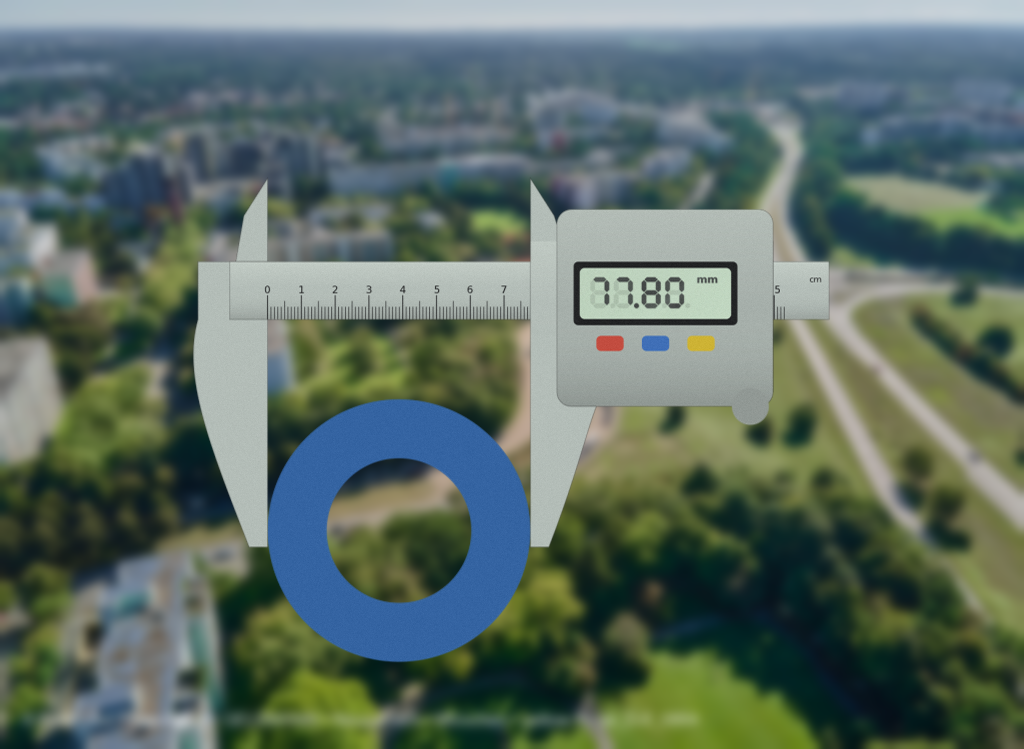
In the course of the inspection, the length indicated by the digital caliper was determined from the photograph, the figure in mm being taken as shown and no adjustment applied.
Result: 77.80 mm
